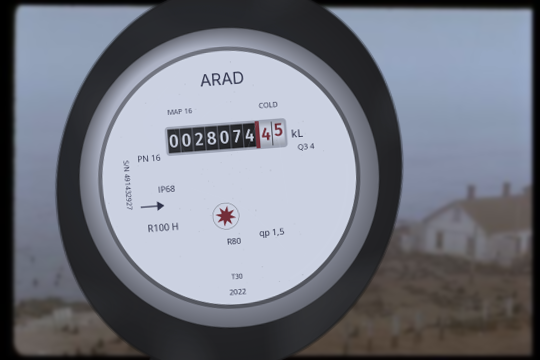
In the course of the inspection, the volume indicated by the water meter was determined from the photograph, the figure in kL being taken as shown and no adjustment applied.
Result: 28074.45 kL
